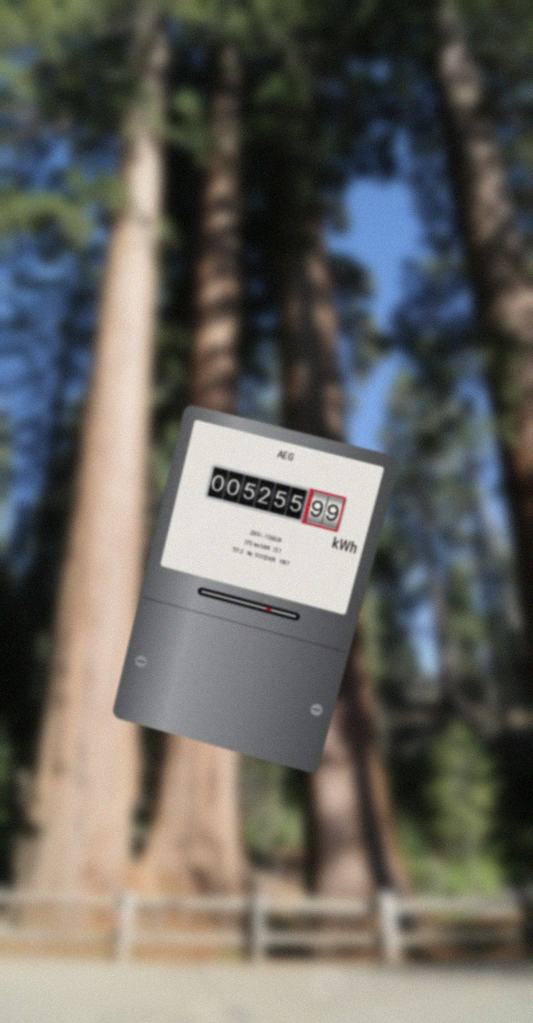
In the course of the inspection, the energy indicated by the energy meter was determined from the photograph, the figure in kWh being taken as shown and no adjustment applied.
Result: 5255.99 kWh
